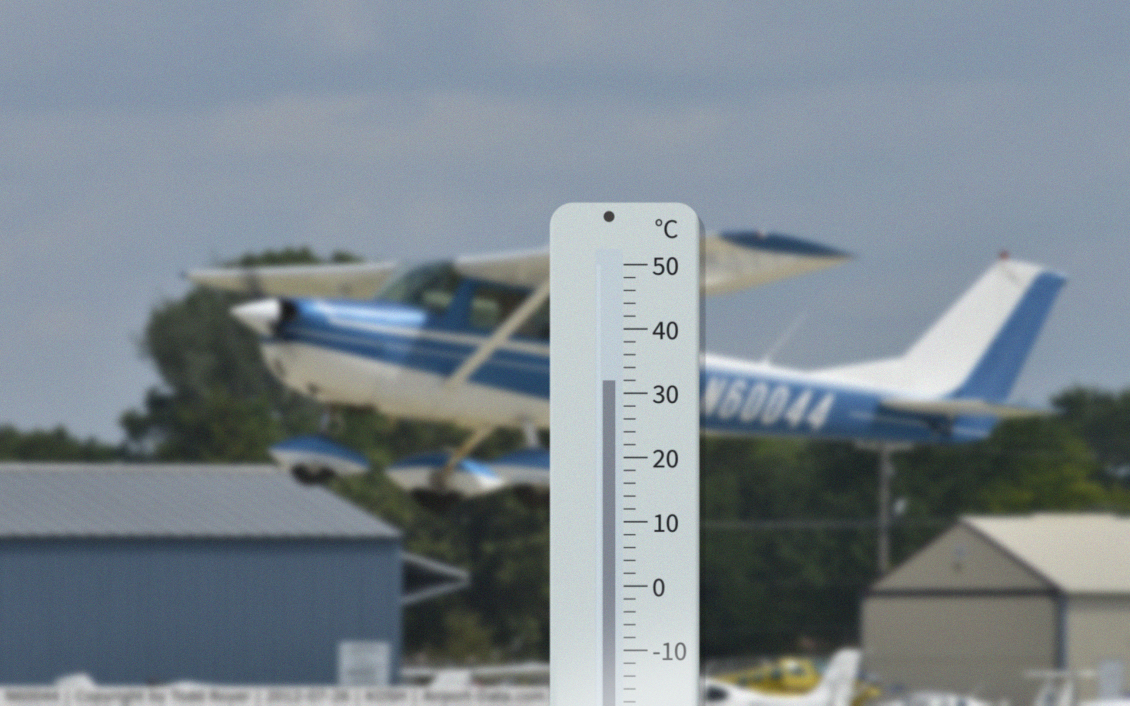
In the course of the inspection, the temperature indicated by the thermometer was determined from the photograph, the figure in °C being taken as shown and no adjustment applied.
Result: 32 °C
